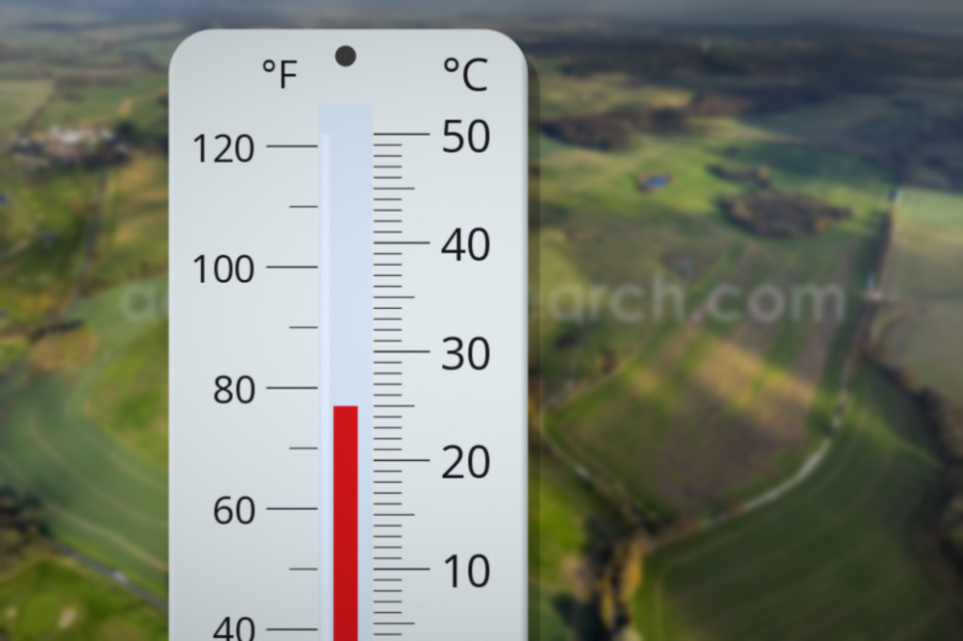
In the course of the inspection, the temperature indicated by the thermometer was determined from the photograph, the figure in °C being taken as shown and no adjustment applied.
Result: 25 °C
